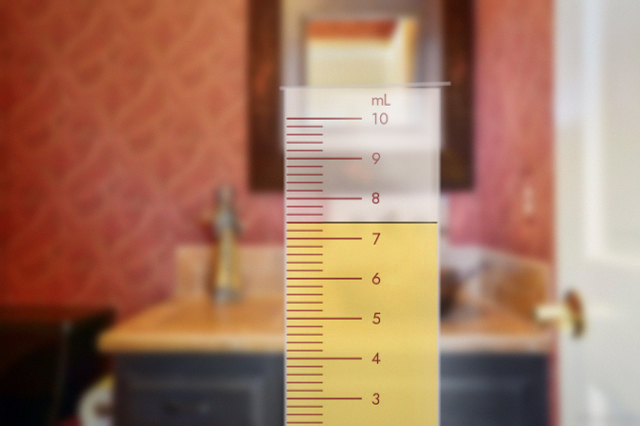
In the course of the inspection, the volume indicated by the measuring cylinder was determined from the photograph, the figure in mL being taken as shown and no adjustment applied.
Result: 7.4 mL
